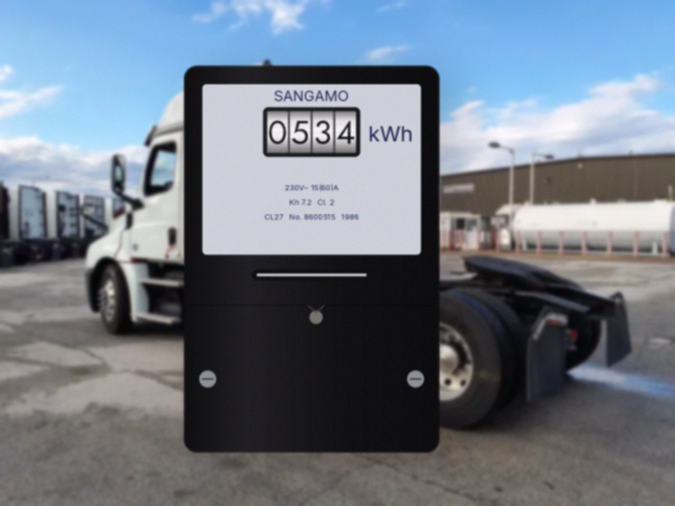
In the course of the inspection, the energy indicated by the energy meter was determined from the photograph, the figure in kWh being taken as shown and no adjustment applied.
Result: 534 kWh
